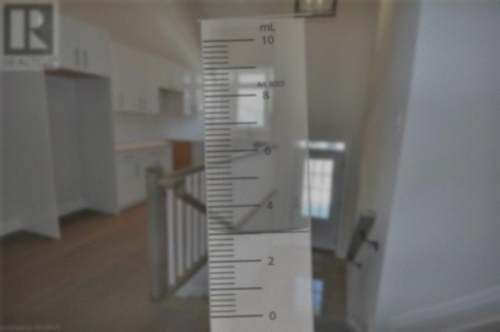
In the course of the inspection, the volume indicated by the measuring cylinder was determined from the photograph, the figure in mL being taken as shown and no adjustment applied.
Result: 3 mL
